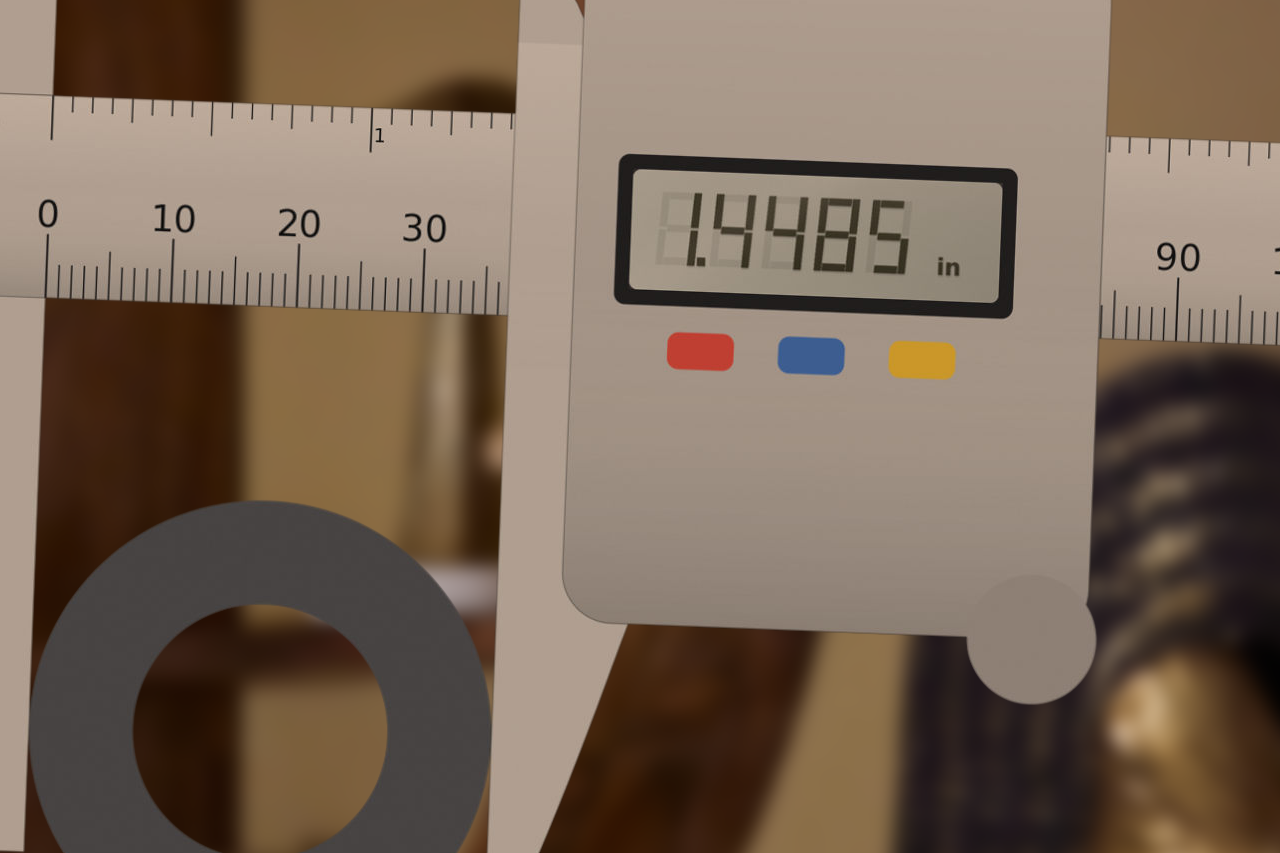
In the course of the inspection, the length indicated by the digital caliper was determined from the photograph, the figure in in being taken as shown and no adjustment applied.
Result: 1.4485 in
